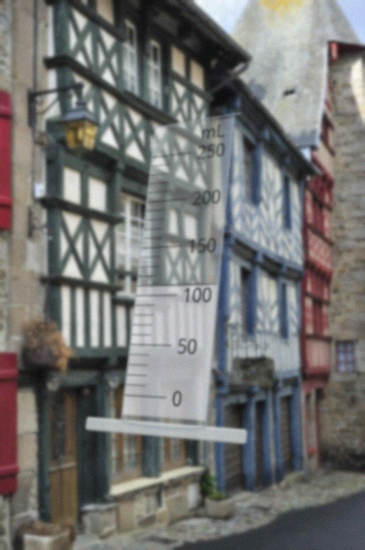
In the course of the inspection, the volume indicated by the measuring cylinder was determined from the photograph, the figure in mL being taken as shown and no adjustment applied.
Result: 110 mL
